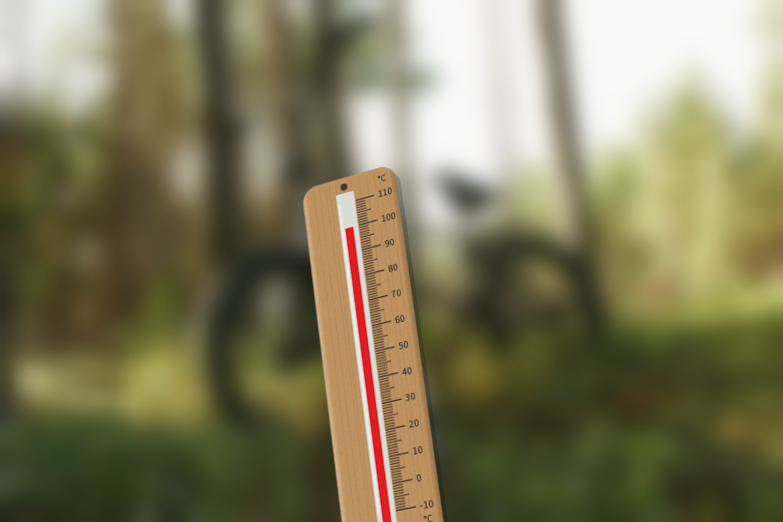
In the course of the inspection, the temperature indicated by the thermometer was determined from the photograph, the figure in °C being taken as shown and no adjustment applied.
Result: 100 °C
